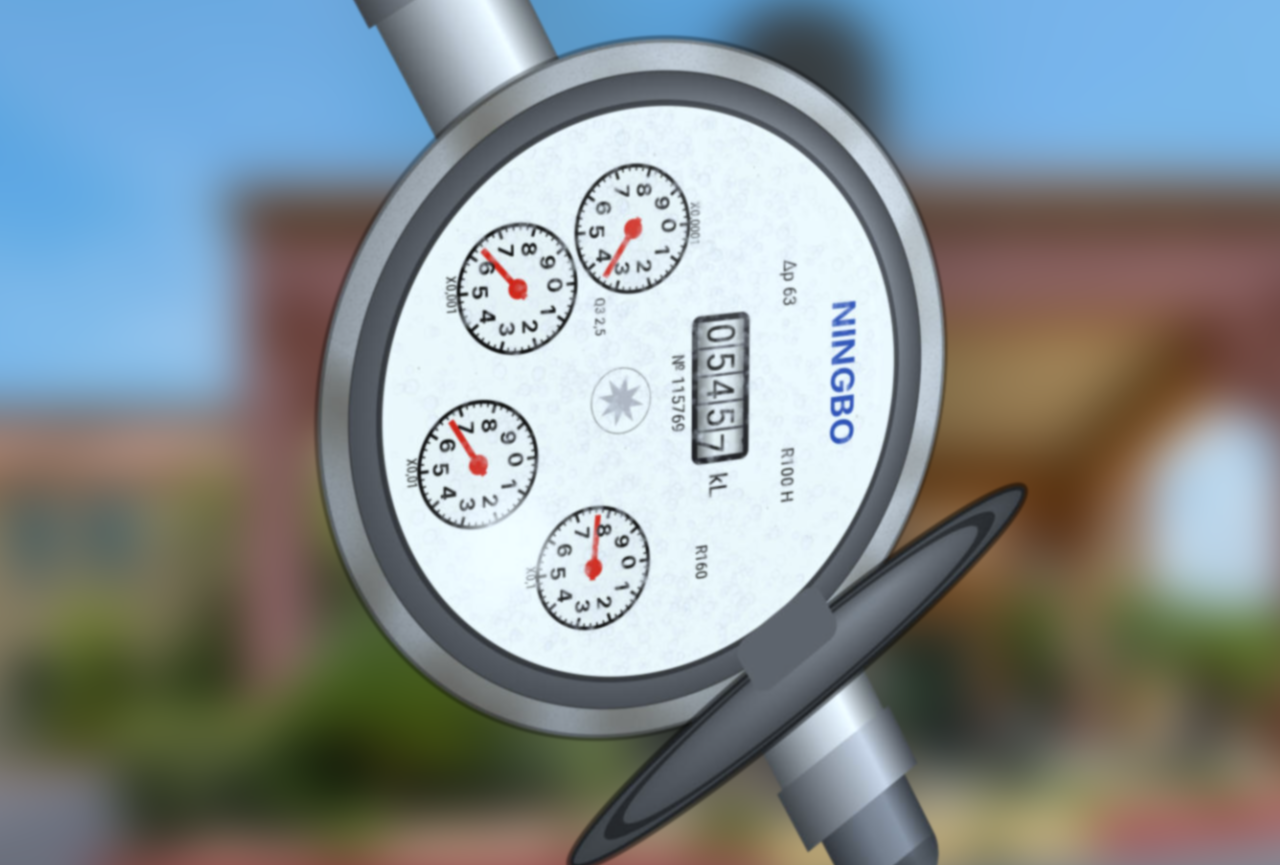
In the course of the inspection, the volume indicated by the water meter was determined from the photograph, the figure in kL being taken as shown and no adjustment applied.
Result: 5456.7663 kL
